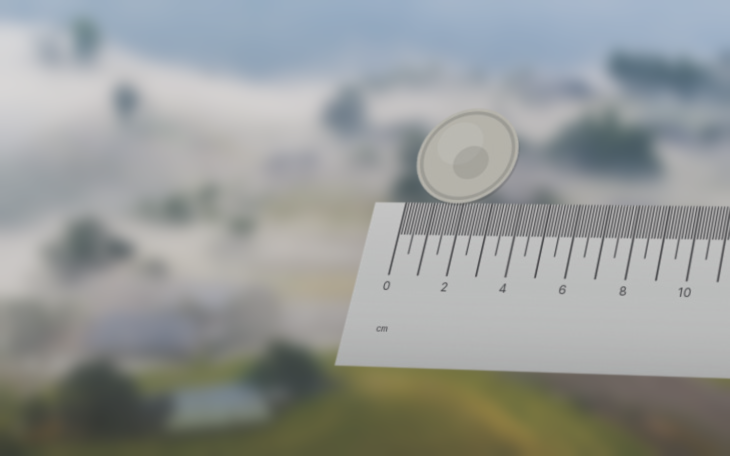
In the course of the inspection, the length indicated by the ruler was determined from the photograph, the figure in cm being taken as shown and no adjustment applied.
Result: 3.5 cm
